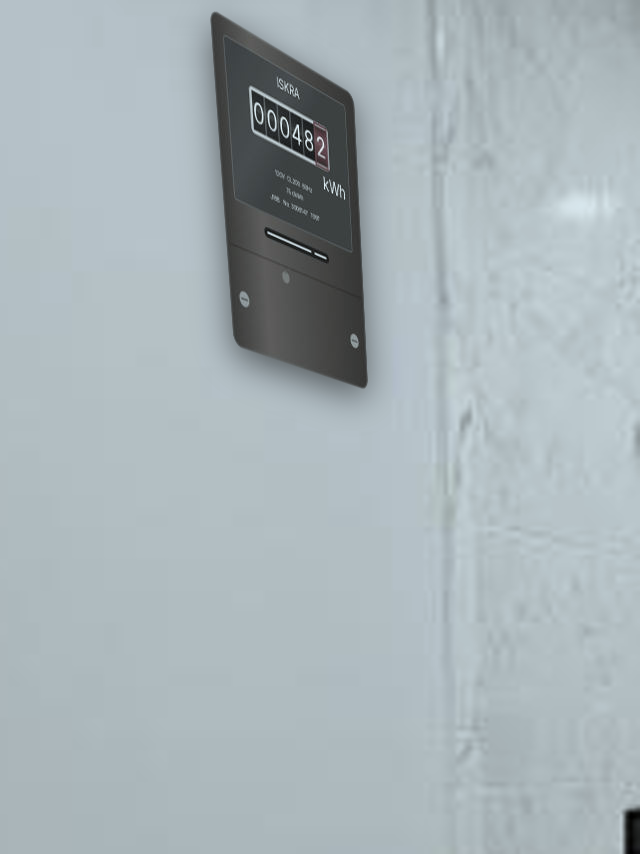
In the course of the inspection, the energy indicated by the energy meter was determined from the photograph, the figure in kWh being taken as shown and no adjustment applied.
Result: 48.2 kWh
